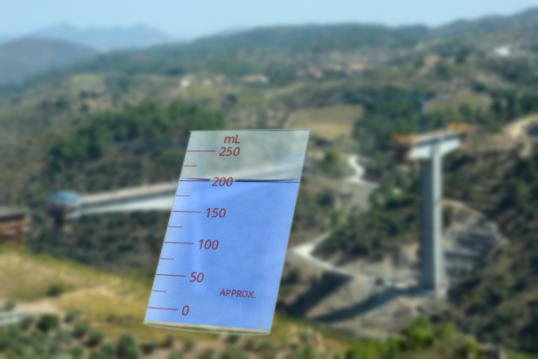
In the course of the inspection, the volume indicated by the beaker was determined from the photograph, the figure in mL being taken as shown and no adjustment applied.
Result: 200 mL
